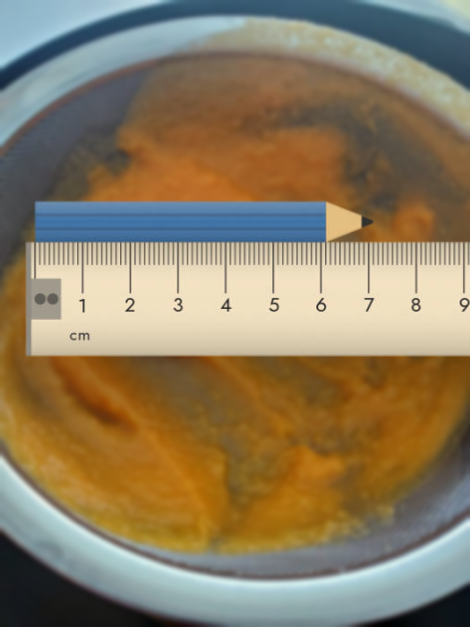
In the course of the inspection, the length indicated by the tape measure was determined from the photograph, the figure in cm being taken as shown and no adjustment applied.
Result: 7.1 cm
